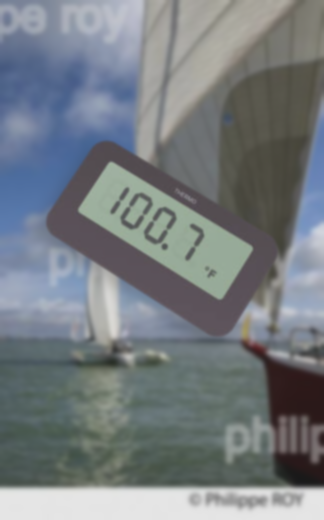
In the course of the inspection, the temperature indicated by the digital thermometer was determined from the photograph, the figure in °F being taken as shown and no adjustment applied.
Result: 100.7 °F
